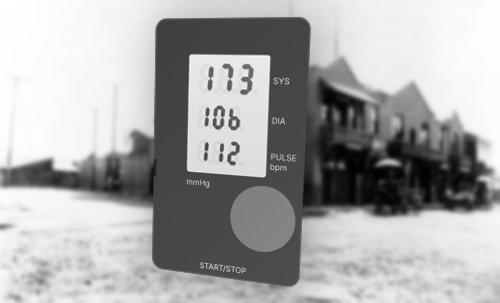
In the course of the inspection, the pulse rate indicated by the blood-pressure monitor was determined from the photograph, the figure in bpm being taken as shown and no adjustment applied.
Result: 112 bpm
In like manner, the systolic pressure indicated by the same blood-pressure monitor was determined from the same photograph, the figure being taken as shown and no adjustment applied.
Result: 173 mmHg
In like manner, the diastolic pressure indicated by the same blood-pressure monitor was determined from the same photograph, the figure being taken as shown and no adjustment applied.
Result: 106 mmHg
